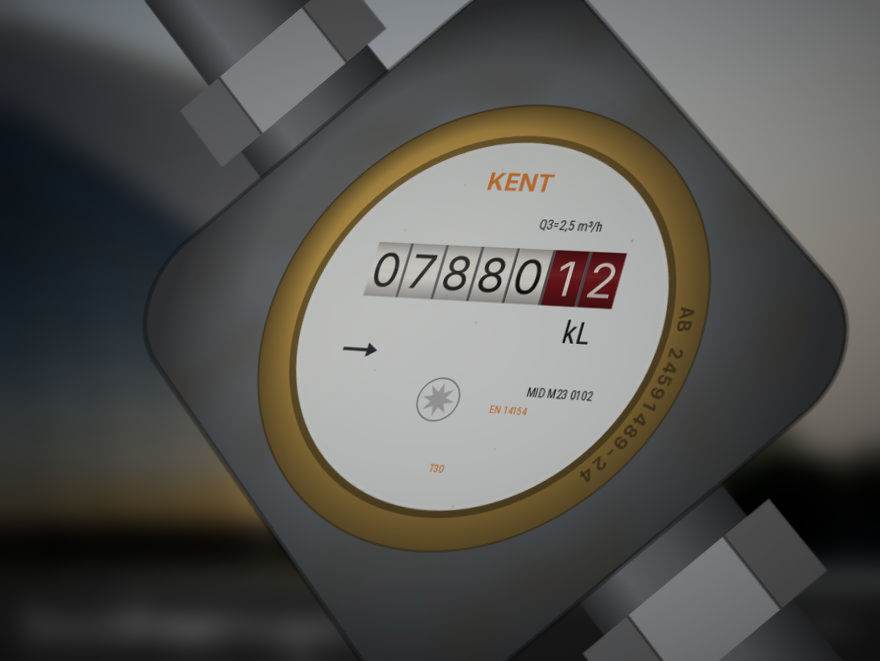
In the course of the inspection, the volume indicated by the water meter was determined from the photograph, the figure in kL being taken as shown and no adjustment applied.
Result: 7880.12 kL
